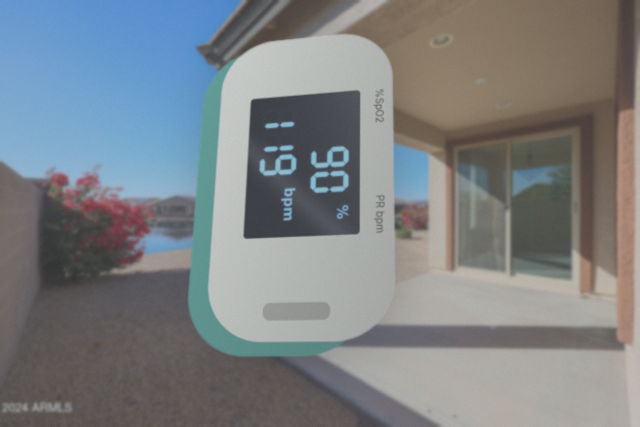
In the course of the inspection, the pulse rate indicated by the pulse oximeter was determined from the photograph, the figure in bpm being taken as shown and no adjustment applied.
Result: 119 bpm
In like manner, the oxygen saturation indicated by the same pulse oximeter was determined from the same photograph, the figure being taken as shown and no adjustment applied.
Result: 90 %
